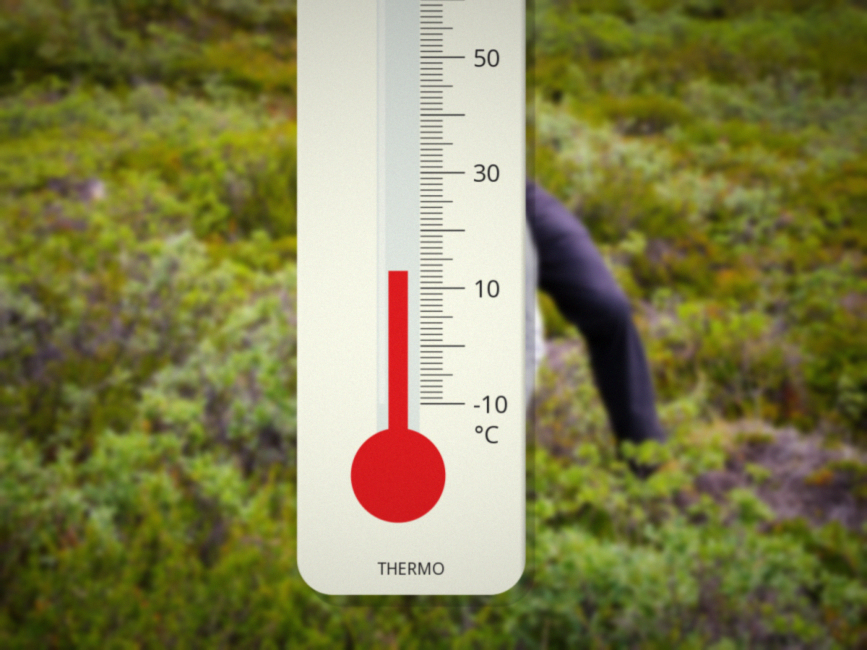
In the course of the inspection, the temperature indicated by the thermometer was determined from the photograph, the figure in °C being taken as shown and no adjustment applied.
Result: 13 °C
